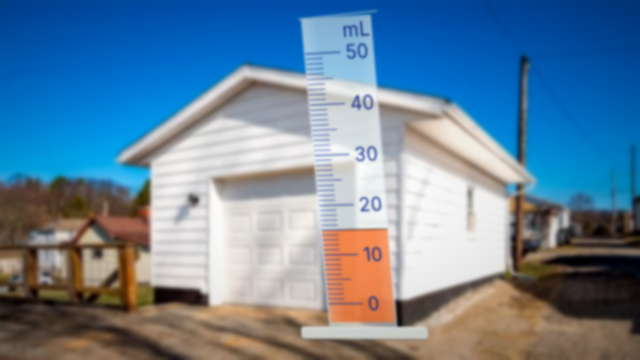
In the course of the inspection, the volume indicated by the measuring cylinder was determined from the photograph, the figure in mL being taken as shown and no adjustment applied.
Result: 15 mL
